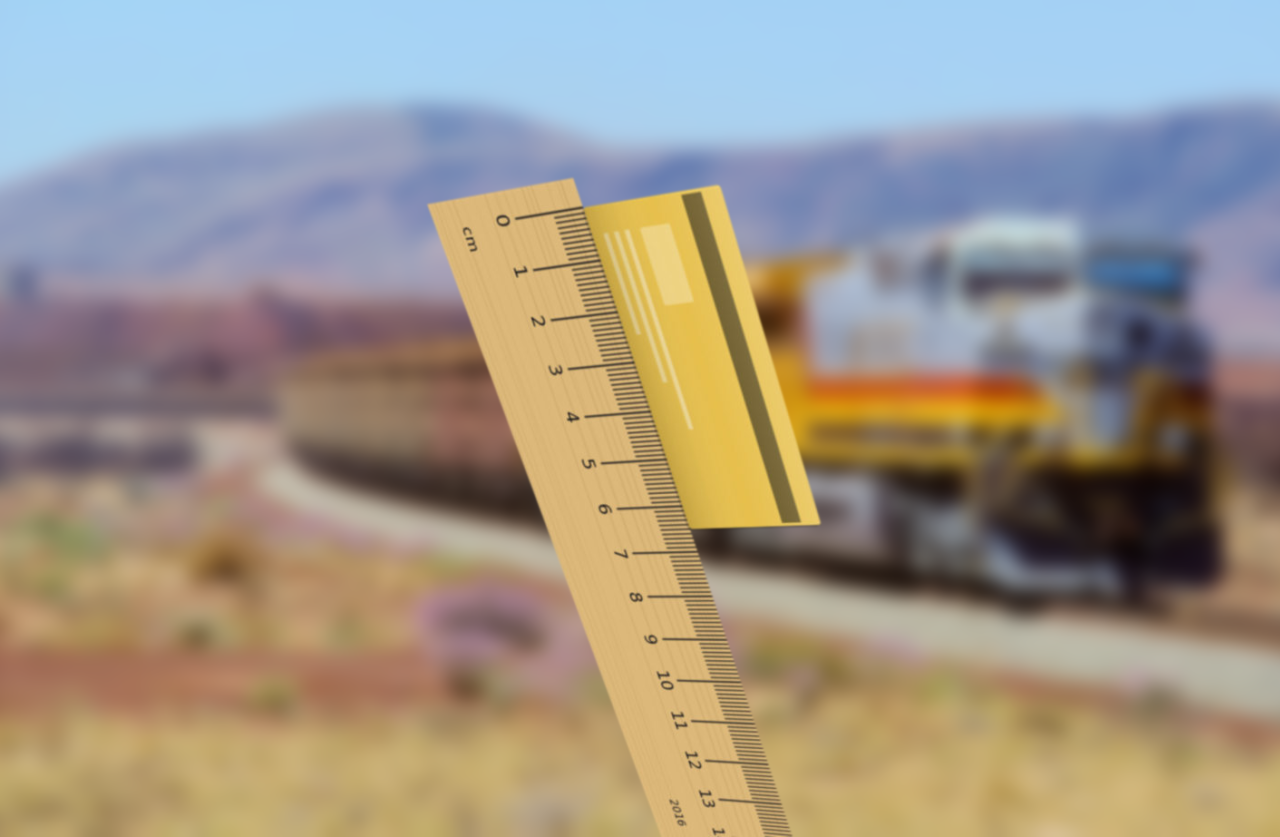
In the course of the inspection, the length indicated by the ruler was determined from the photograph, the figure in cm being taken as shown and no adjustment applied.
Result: 6.5 cm
